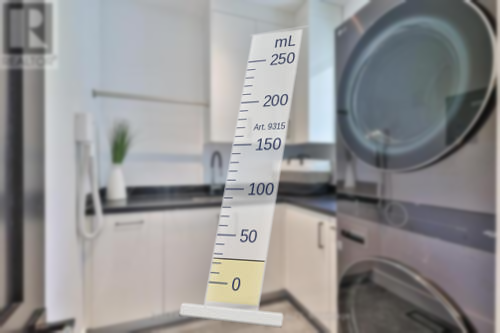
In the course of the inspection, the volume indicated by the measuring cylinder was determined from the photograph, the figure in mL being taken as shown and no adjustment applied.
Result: 25 mL
